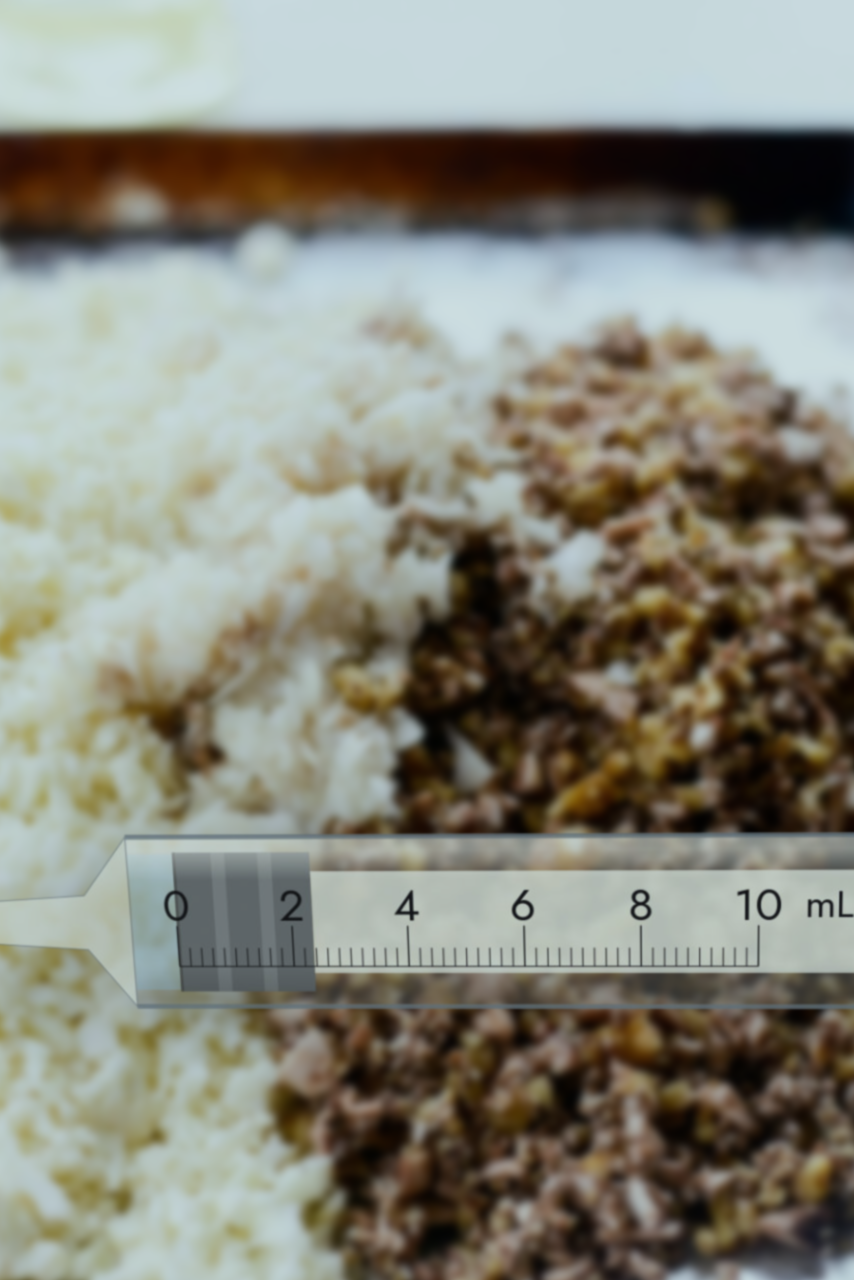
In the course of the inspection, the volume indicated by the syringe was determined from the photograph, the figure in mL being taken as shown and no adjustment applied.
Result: 0 mL
